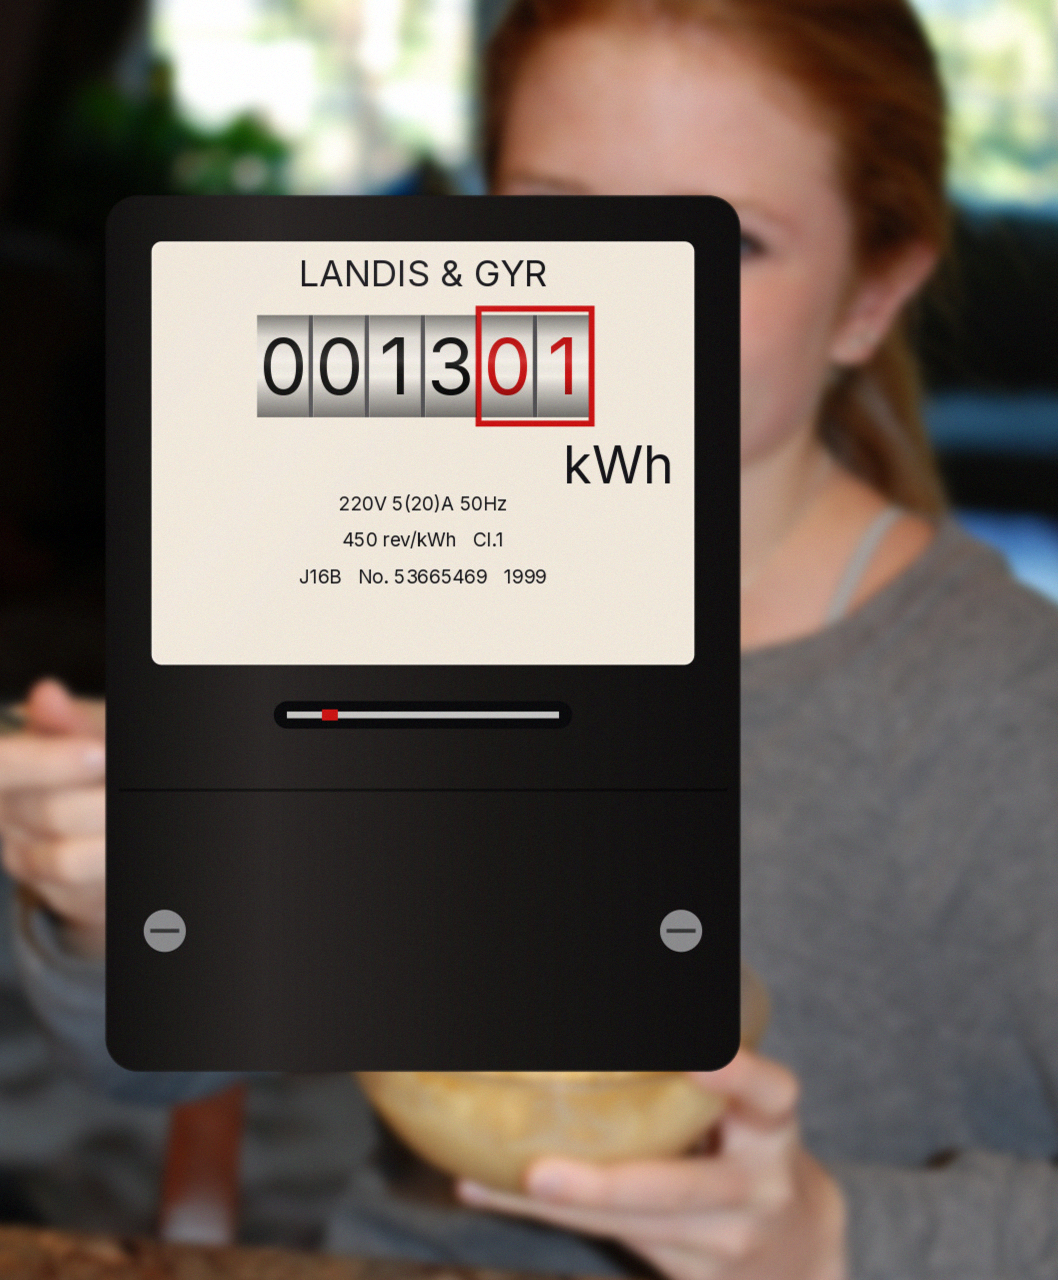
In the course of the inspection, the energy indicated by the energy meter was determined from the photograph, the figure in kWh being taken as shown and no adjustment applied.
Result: 13.01 kWh
